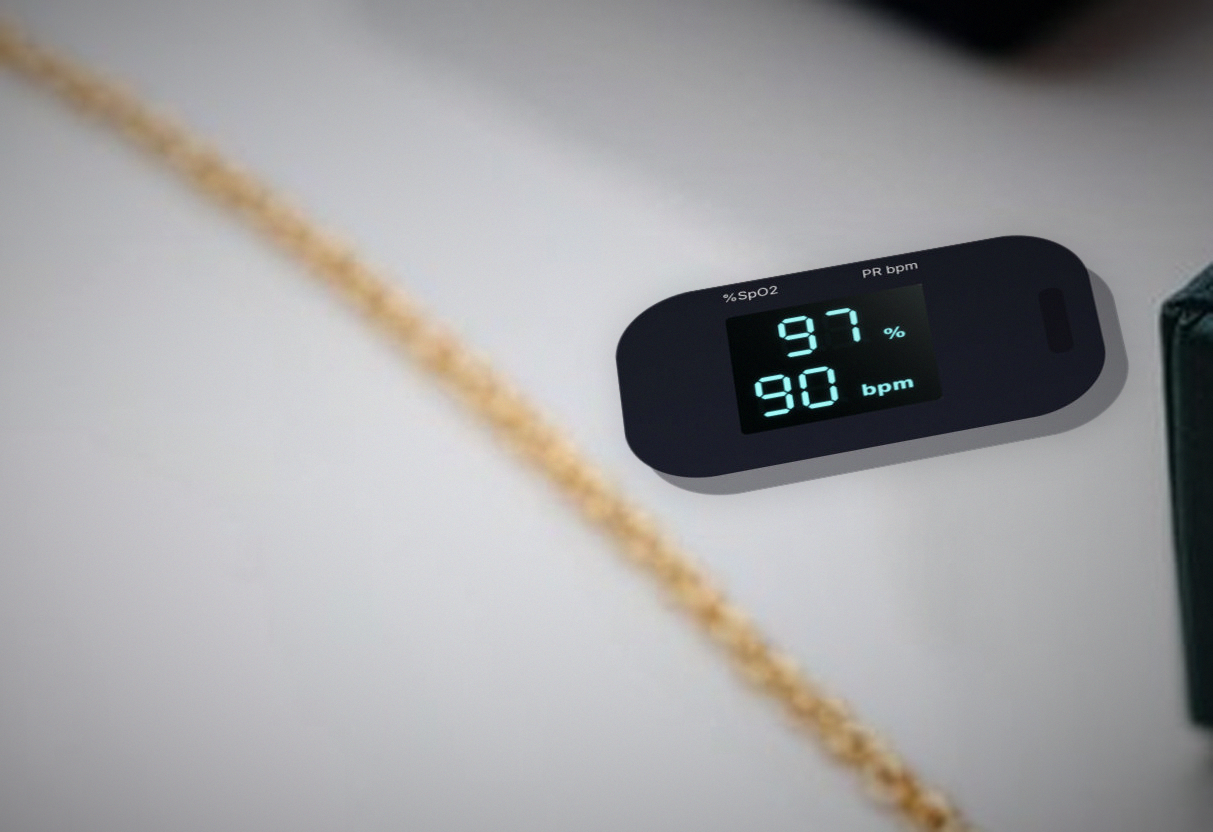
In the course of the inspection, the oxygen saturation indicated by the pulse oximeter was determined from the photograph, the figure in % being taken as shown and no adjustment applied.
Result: 97 %
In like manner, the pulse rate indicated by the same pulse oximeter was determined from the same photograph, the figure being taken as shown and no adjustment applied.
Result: 90 bpm
